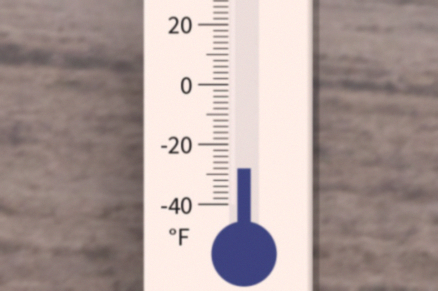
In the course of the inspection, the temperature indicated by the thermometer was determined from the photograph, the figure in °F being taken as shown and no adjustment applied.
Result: -28 °F
